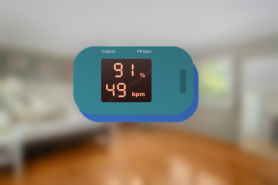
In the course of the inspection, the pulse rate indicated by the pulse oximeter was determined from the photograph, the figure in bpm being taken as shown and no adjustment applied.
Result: 49 bpm
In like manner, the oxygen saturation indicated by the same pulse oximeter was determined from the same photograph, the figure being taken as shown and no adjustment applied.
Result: 91 %
